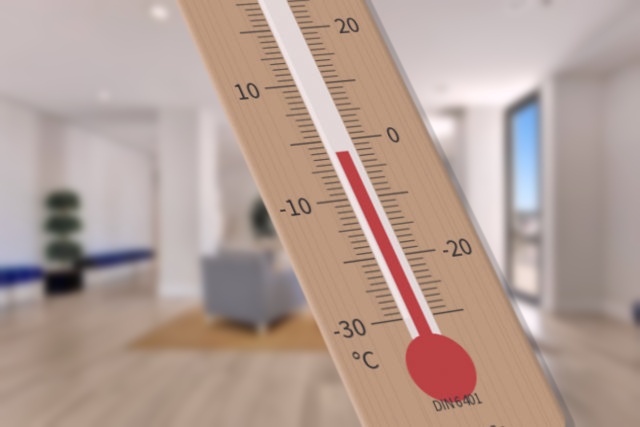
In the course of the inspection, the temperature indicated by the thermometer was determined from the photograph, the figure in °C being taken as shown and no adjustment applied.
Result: -2 °C
